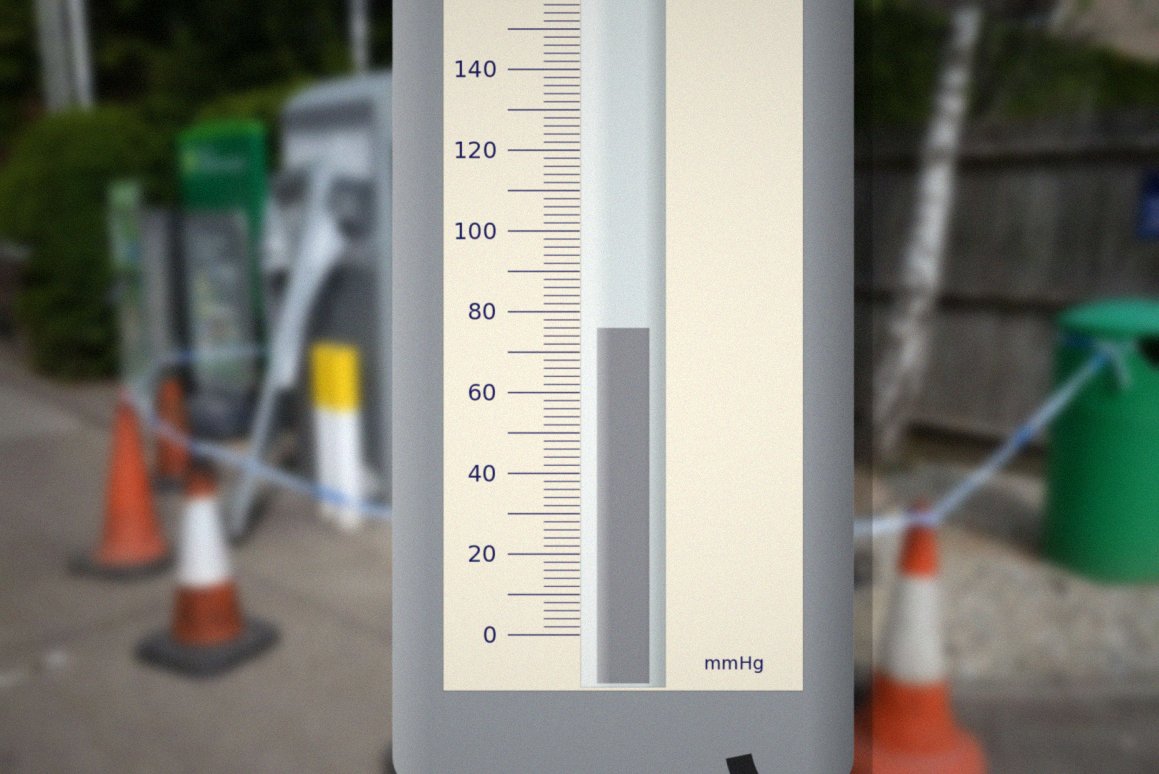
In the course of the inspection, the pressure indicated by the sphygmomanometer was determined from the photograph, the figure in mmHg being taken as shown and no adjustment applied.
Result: 76 mmHg
